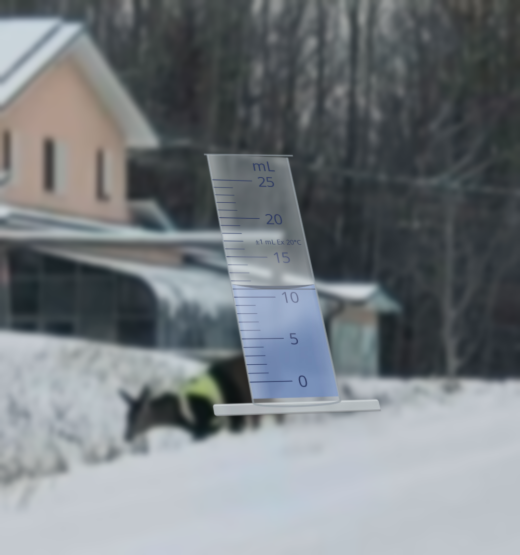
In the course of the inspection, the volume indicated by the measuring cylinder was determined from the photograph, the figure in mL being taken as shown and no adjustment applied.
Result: 11 mL
